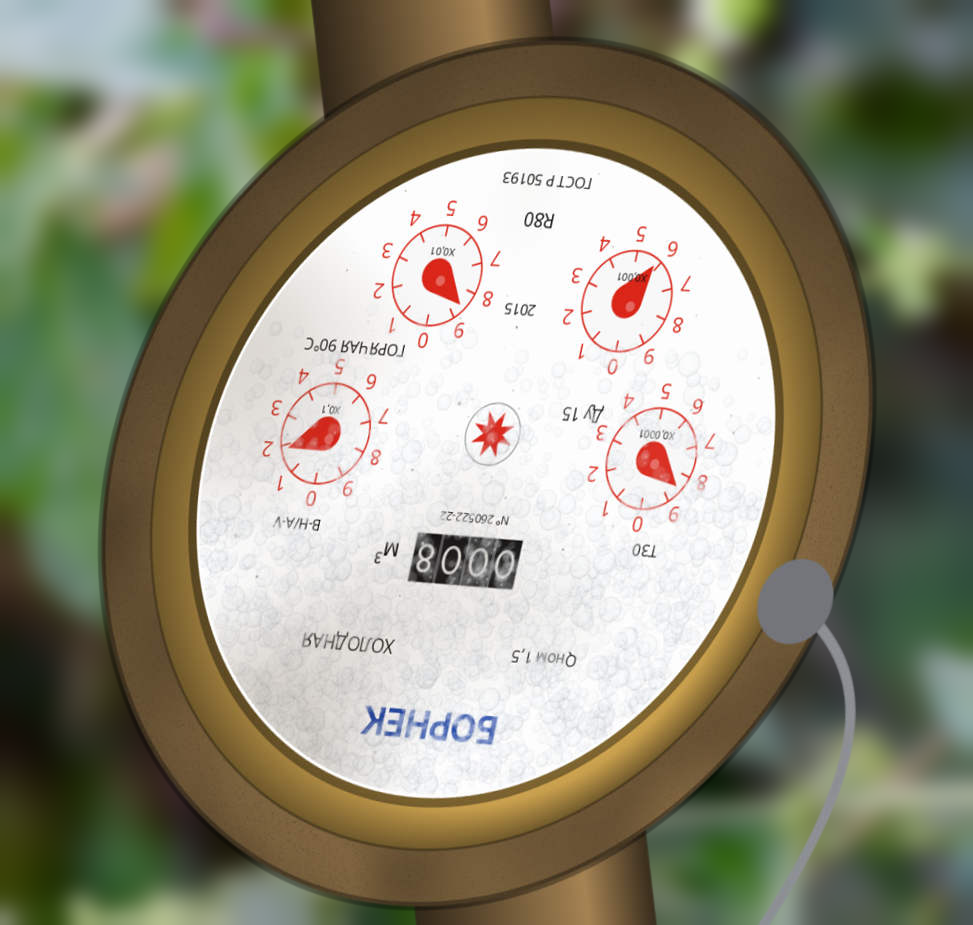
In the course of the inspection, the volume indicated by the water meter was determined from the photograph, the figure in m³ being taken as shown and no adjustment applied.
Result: 8.1858 m³
